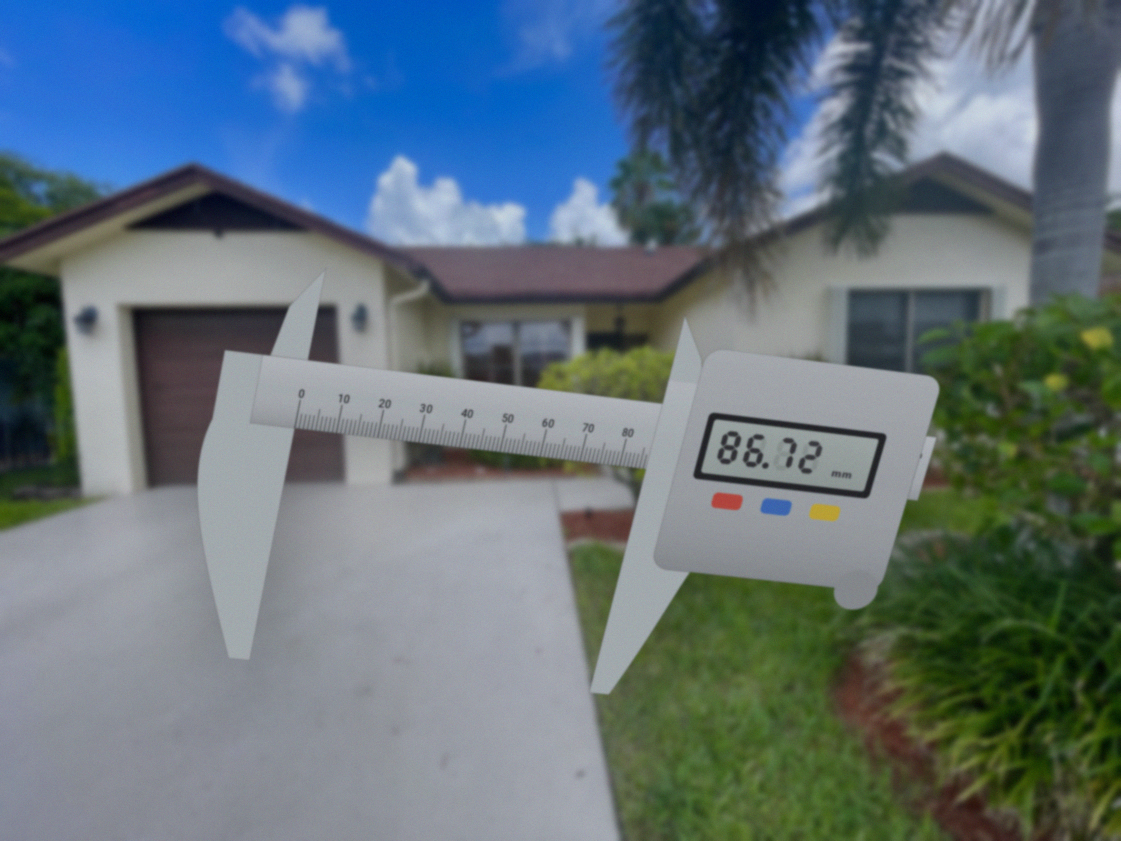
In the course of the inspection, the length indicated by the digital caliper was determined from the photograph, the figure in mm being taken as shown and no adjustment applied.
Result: 86.72 mm
